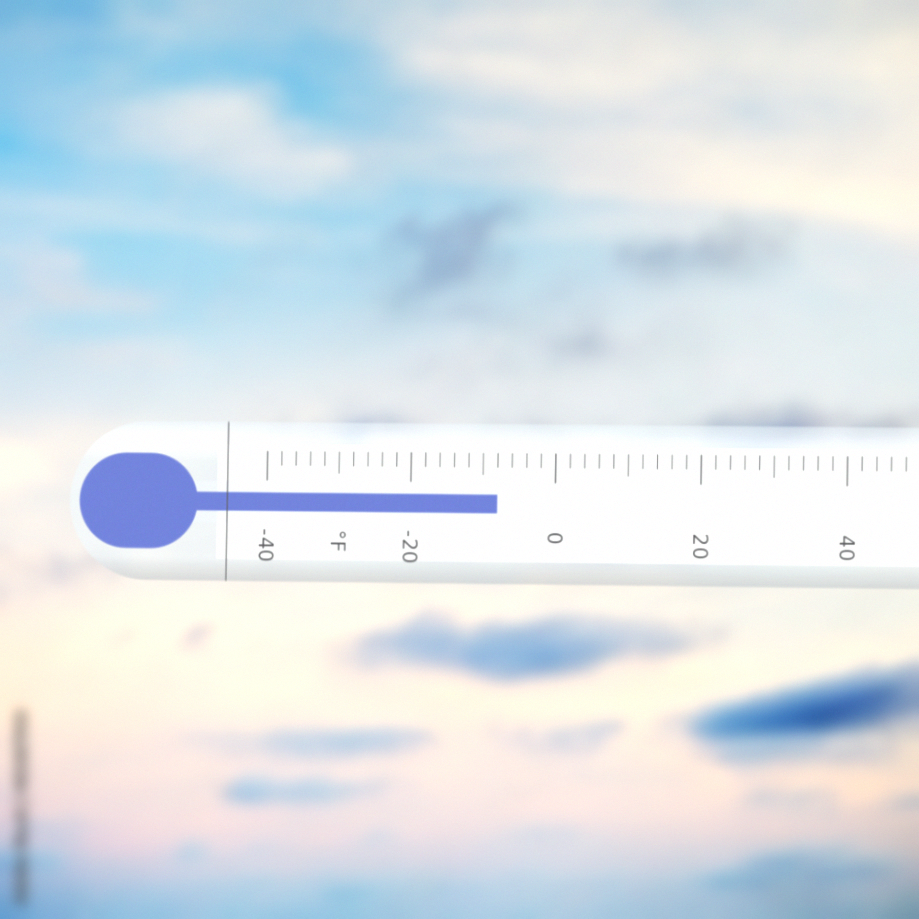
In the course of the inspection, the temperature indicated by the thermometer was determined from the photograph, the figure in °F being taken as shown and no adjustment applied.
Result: -8 °F
